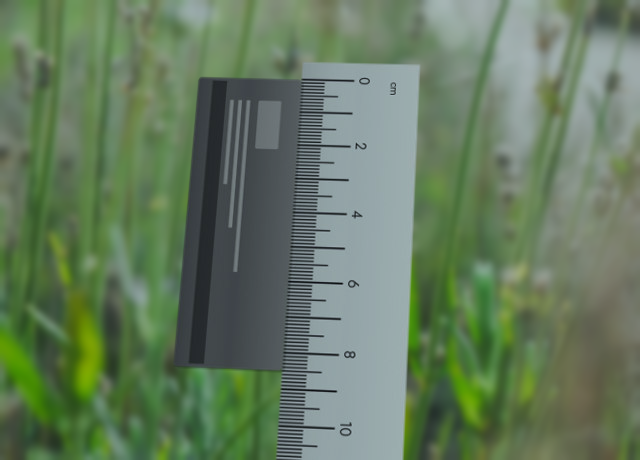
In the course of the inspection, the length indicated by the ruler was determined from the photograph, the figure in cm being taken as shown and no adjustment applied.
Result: 8.5 cm
